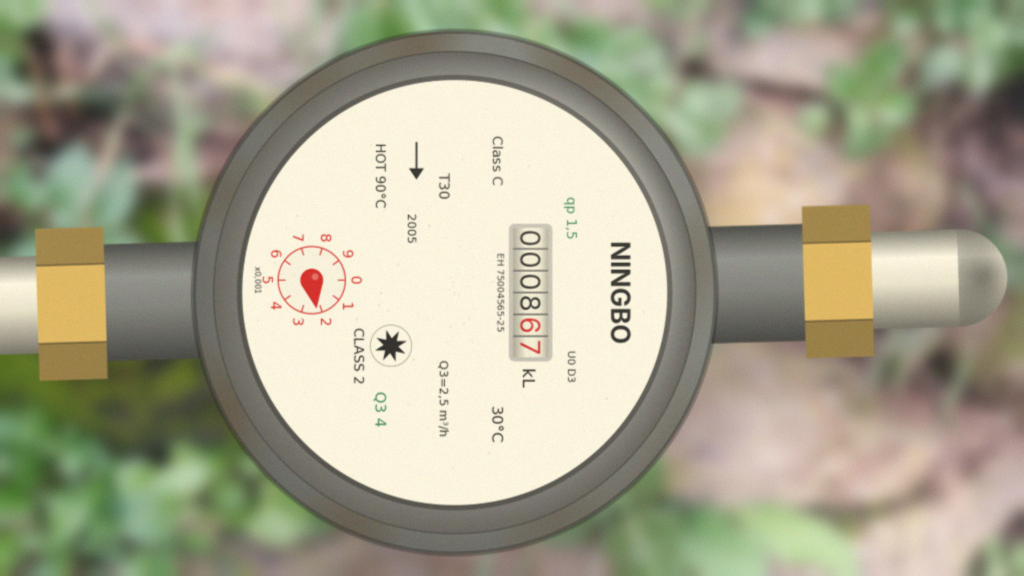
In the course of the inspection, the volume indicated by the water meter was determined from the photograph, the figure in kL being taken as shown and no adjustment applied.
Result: 8.672 kL
